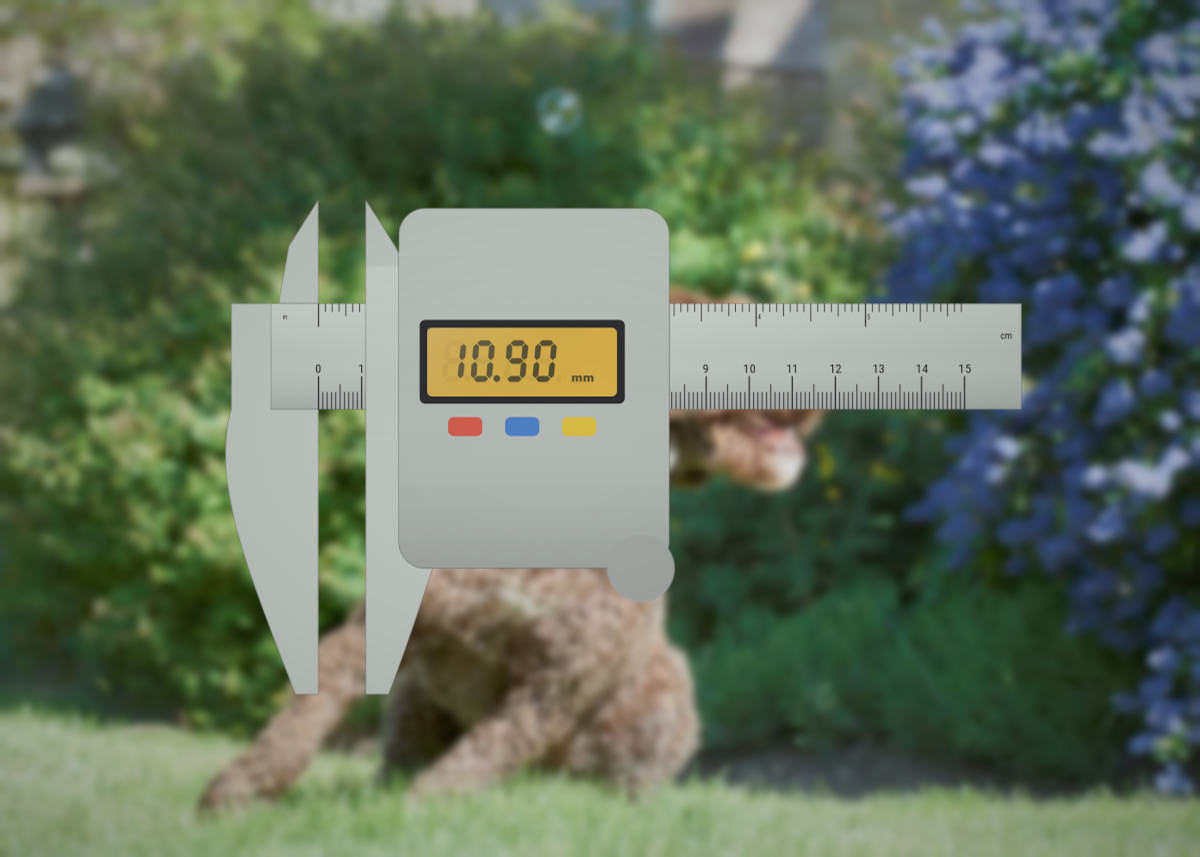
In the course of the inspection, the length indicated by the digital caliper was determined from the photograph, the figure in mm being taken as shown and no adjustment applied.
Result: 10.90 mm
